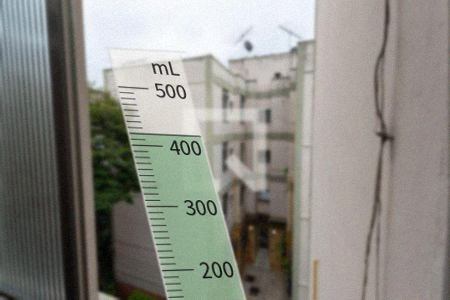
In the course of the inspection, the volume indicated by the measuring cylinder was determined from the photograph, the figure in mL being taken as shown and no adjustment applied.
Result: 420 mL
